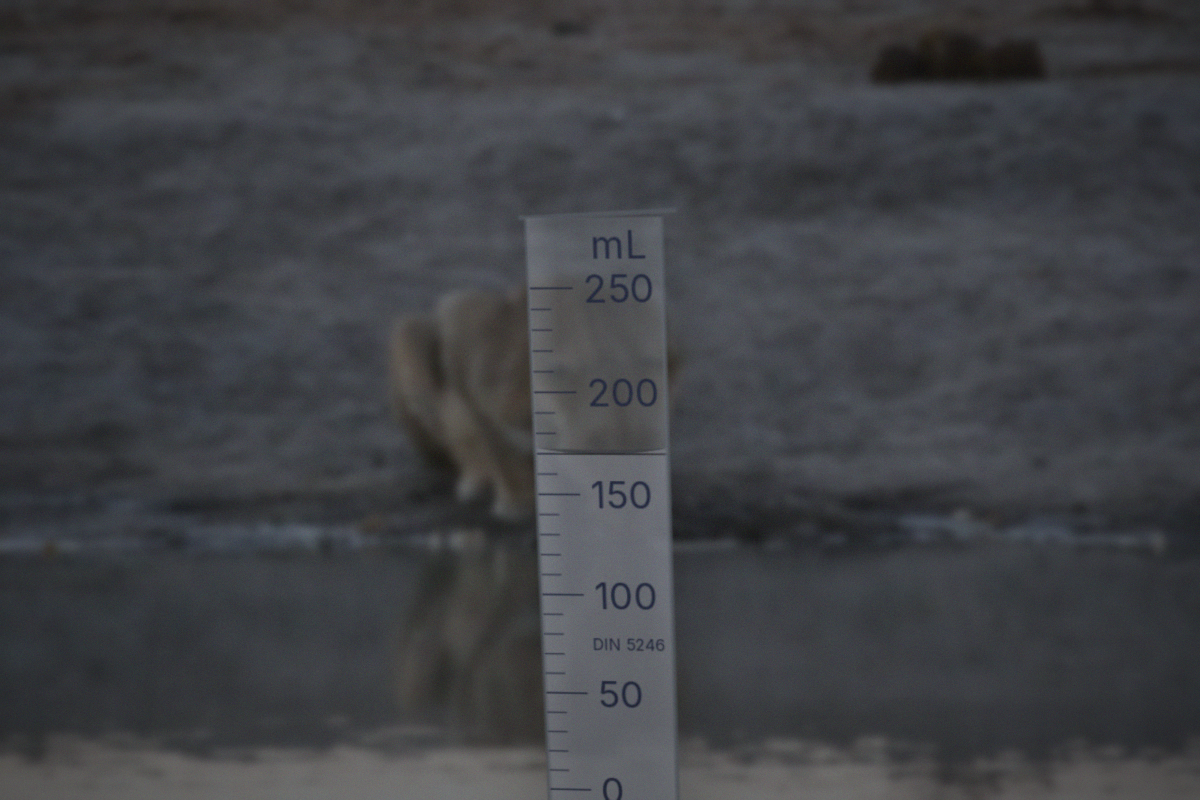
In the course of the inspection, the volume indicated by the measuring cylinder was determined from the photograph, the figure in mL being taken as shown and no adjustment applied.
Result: 170 mL
